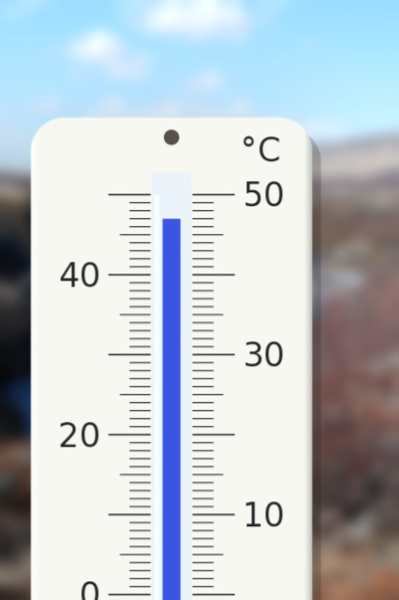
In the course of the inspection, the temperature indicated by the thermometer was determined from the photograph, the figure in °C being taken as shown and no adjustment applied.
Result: 47 °C
